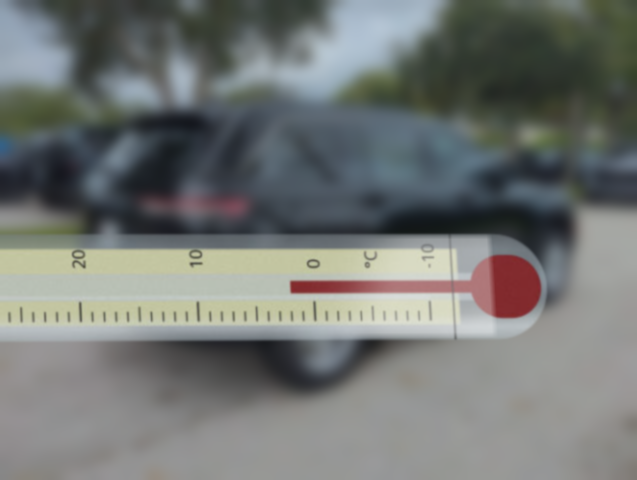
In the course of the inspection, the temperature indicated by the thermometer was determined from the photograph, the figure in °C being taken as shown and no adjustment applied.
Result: 2 °C
